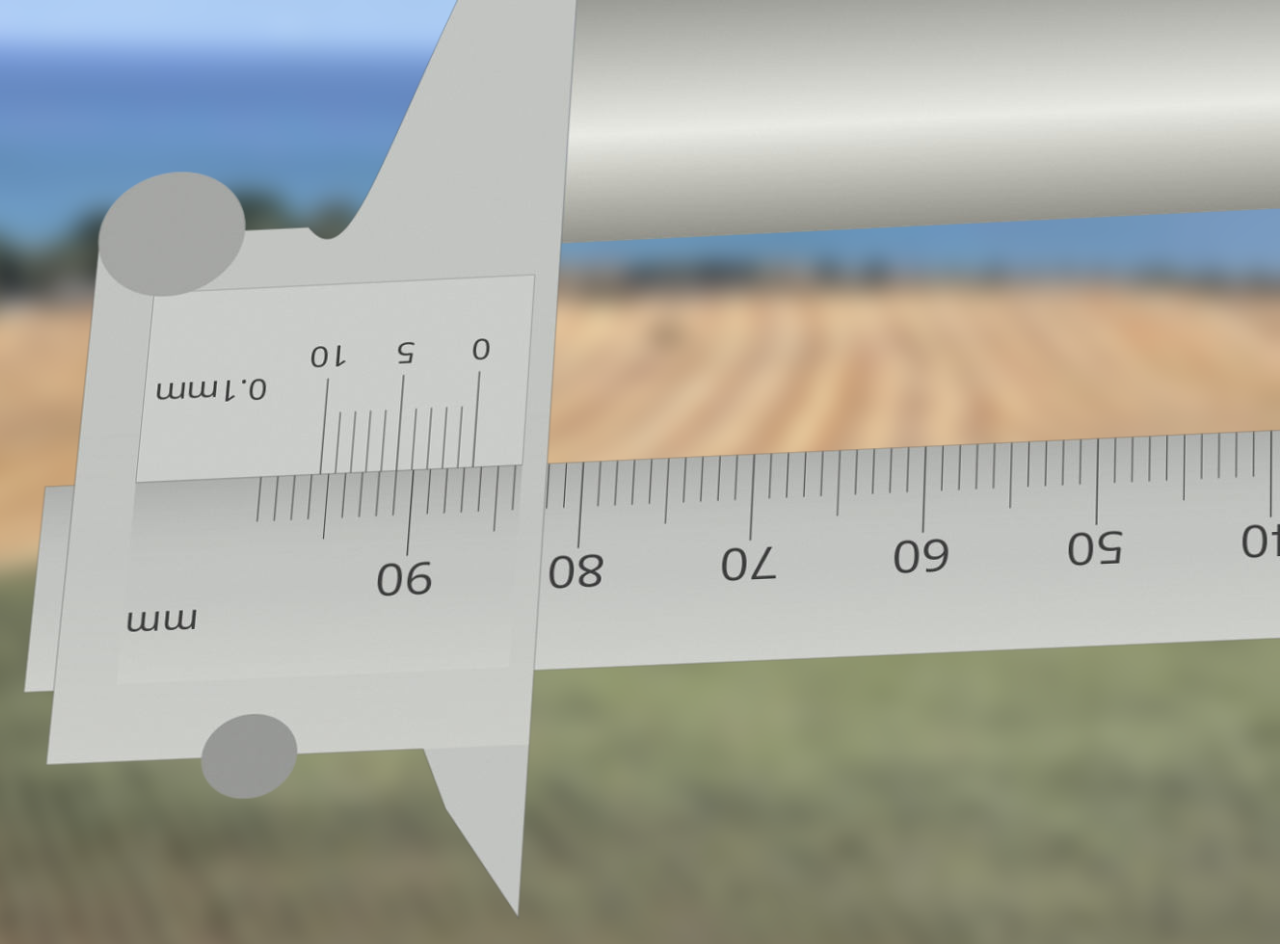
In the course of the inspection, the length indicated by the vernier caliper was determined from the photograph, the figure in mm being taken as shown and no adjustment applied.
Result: 86.5 mm
